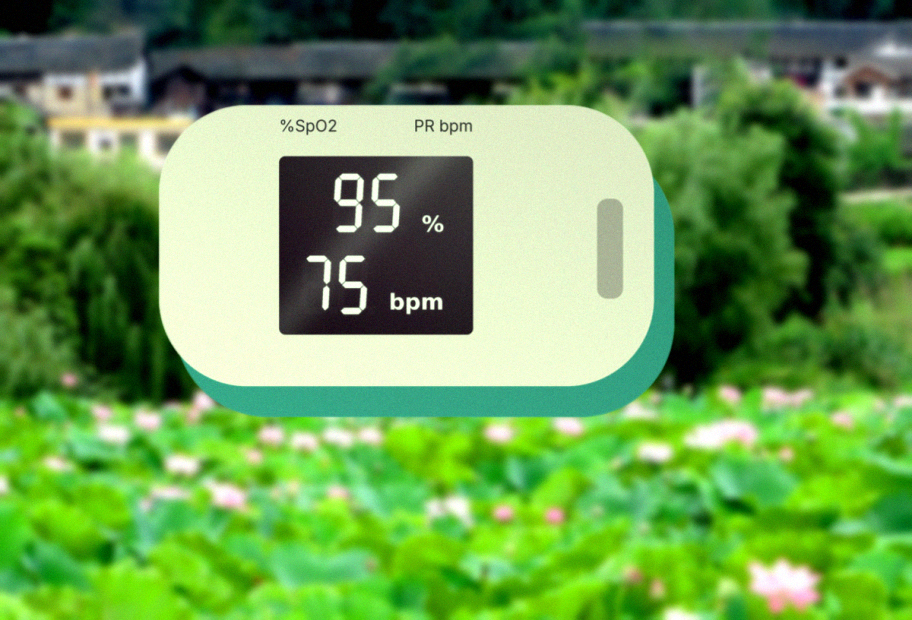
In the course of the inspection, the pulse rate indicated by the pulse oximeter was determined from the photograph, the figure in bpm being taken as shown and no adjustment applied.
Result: 75 bpm
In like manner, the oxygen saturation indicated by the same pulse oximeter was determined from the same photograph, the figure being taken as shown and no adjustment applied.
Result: 95 %
